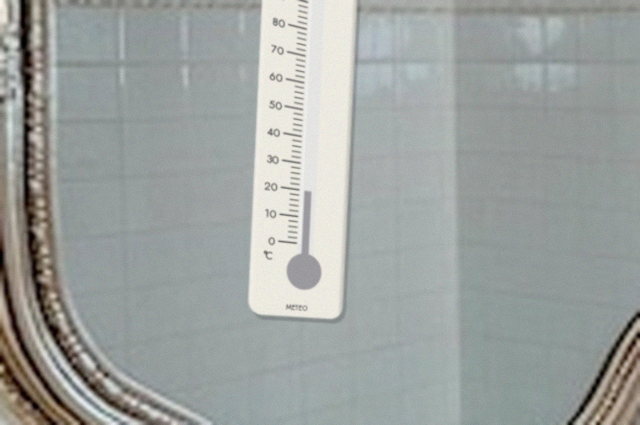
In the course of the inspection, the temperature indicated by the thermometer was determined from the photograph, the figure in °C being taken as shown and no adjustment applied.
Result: 20 °C
